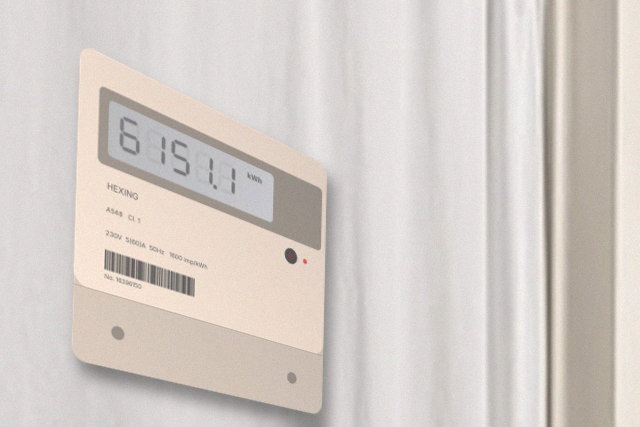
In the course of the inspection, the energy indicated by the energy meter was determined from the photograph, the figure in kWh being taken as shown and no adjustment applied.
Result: 6151.1 kWh
